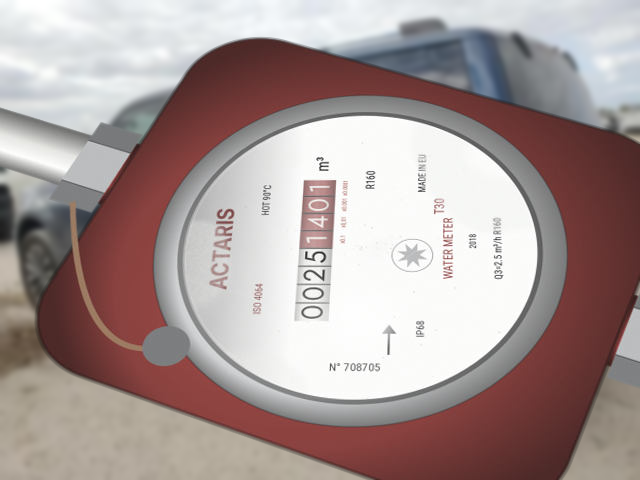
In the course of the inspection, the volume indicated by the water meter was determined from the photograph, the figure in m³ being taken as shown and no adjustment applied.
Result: 25.1401 m³
